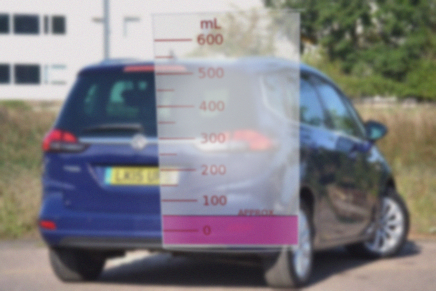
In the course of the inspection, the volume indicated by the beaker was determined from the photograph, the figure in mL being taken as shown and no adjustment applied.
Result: 50 mL
